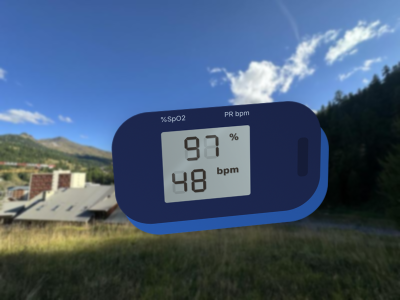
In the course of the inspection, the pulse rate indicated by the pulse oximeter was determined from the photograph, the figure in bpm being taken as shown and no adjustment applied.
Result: 48 bpm
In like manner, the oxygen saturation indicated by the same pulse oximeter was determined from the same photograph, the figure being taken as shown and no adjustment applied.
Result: 97 %
